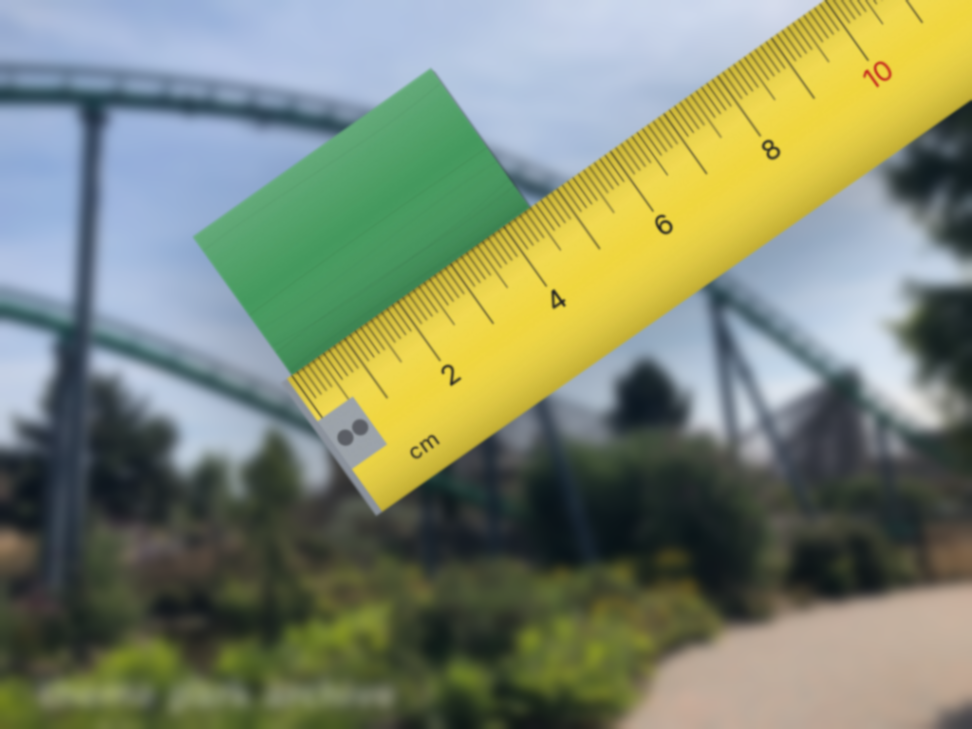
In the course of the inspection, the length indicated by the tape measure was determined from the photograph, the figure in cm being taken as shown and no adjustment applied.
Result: 4.5 cm
